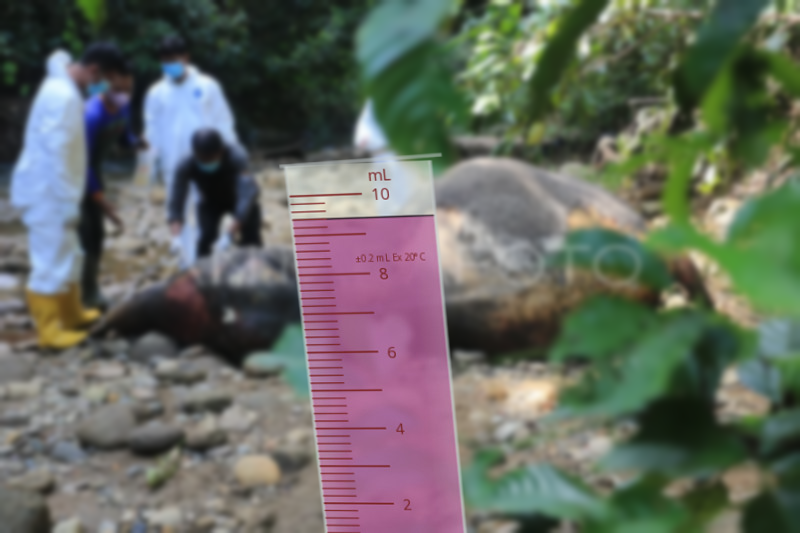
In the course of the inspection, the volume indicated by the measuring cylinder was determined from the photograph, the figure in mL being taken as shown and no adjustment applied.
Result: 9.4 mL
